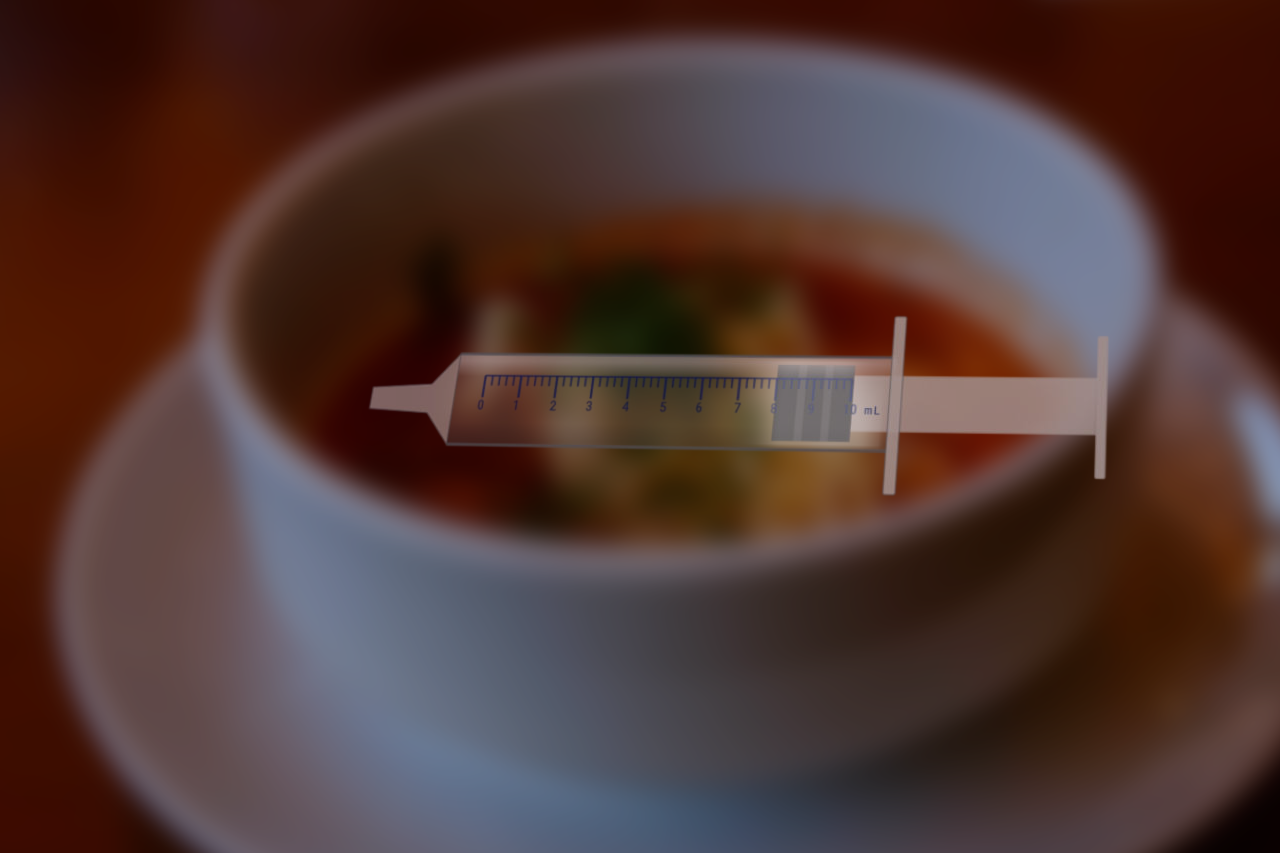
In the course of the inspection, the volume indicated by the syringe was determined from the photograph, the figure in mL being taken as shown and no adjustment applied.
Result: 8 mL
